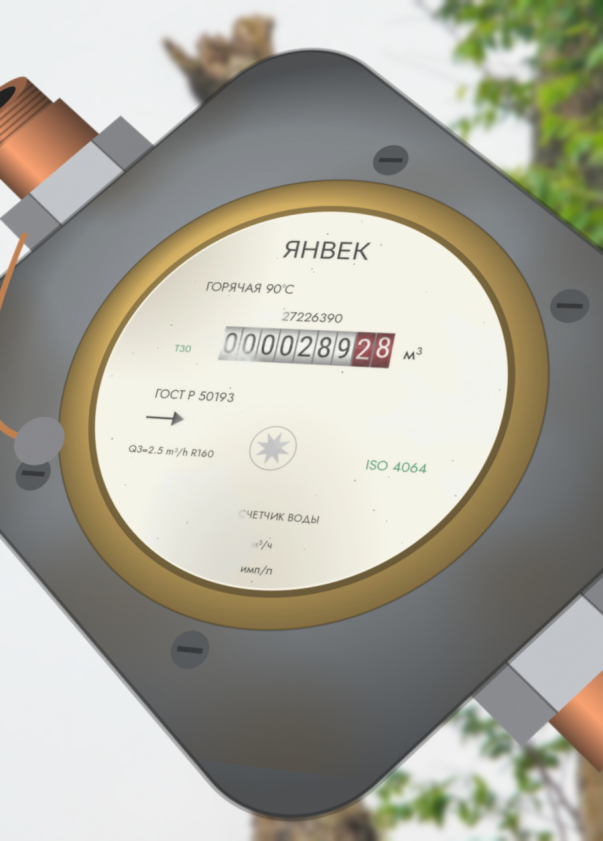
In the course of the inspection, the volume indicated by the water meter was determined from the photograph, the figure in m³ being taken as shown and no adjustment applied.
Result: 289.28 m³
